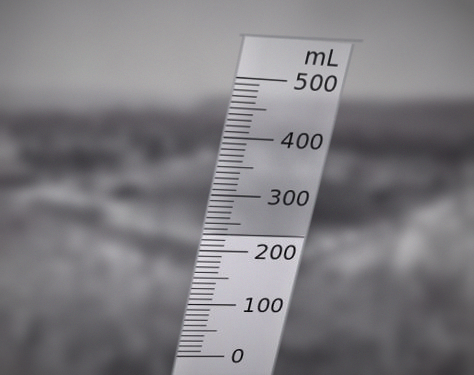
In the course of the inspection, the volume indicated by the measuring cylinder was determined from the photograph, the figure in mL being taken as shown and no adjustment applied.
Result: 230 mL
